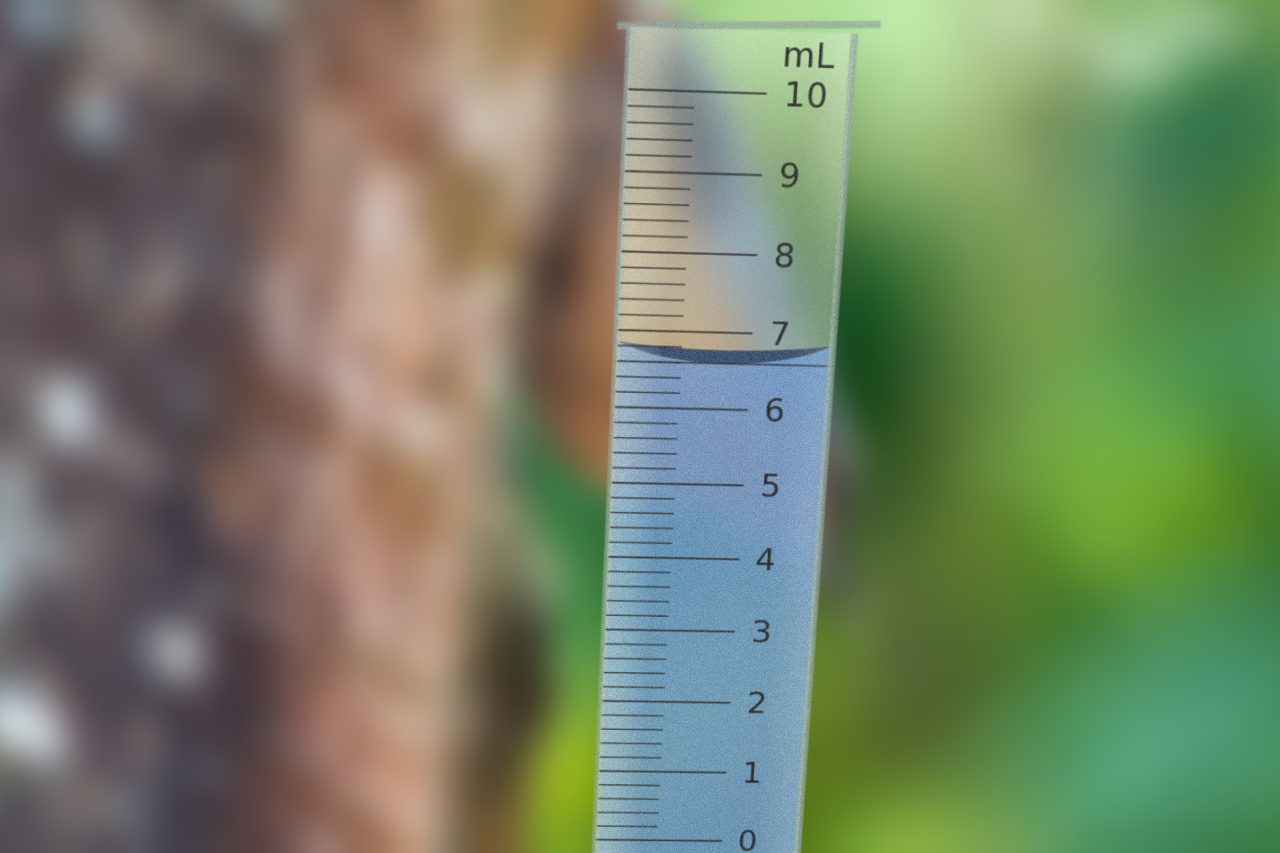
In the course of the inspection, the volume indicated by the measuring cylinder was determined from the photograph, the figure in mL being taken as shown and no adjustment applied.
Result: 6.6 mL
